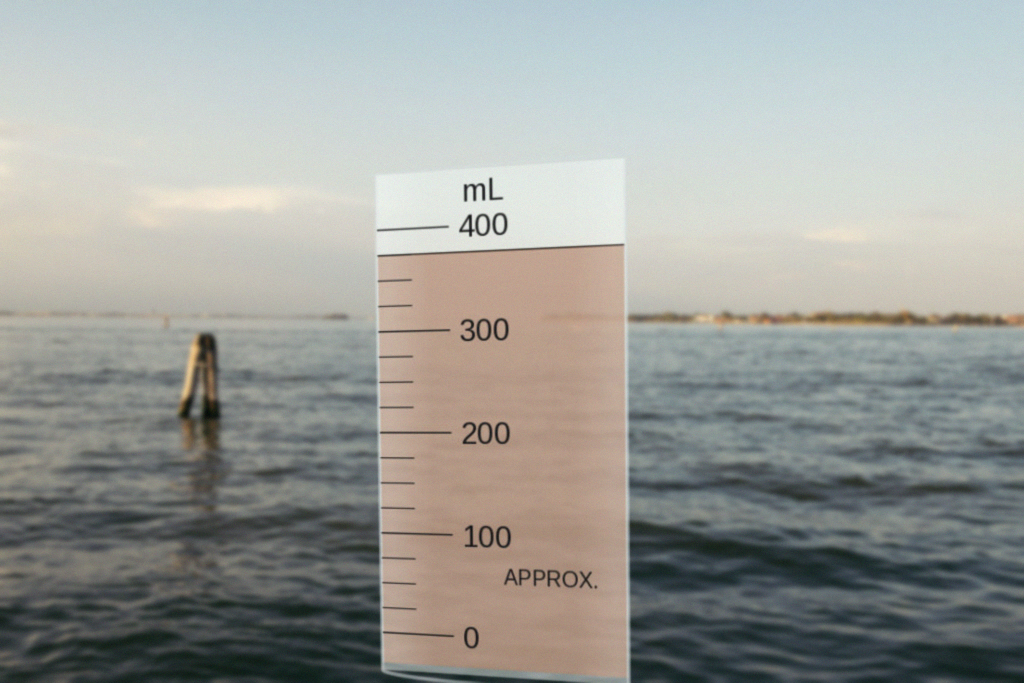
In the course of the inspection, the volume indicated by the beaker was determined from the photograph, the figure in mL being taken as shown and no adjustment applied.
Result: 375 mL
